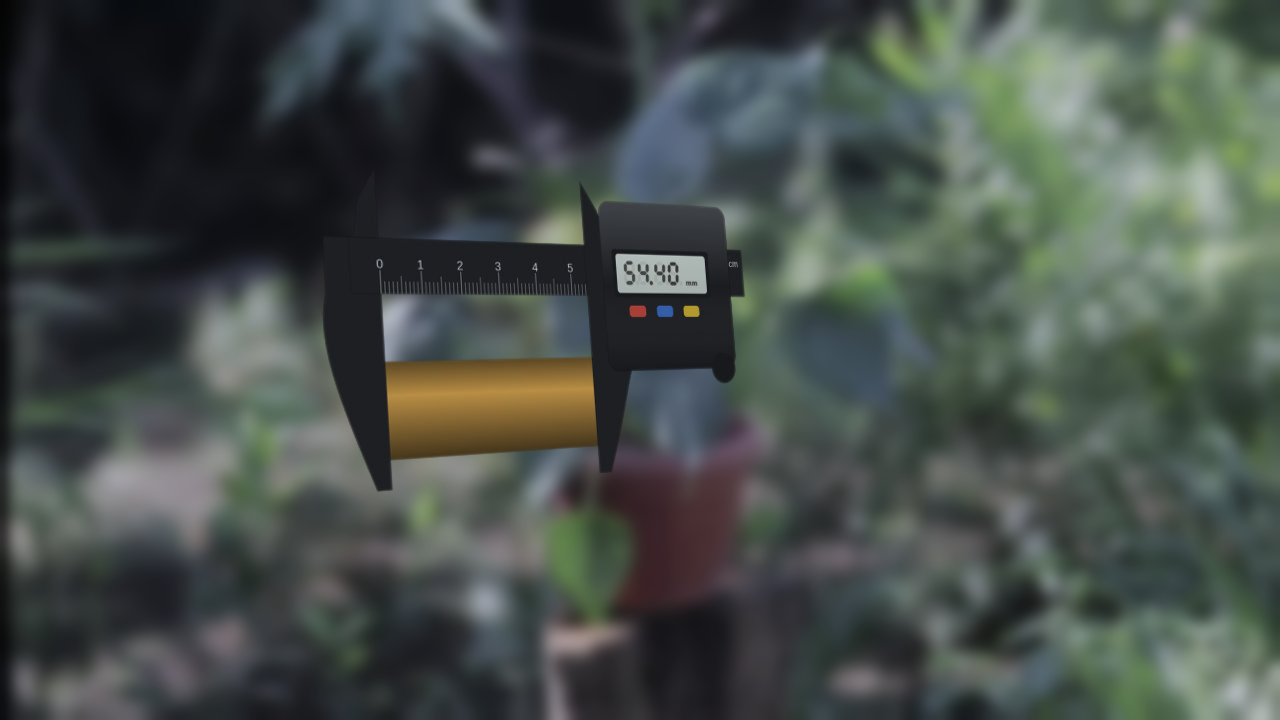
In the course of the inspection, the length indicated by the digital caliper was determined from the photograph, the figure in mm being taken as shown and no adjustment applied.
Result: 54.40 mm
